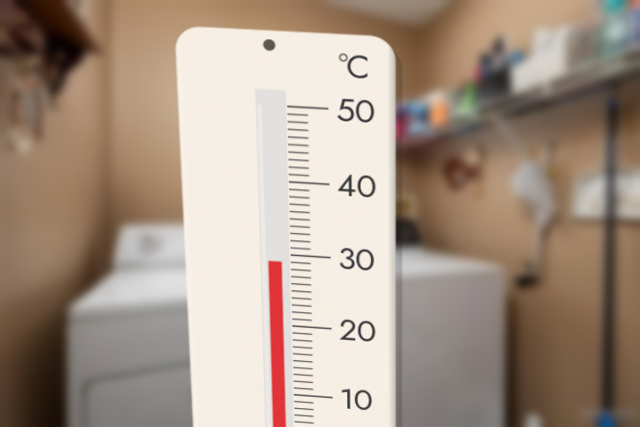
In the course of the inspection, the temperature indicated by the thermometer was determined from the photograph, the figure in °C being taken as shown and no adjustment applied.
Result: 29 °C
